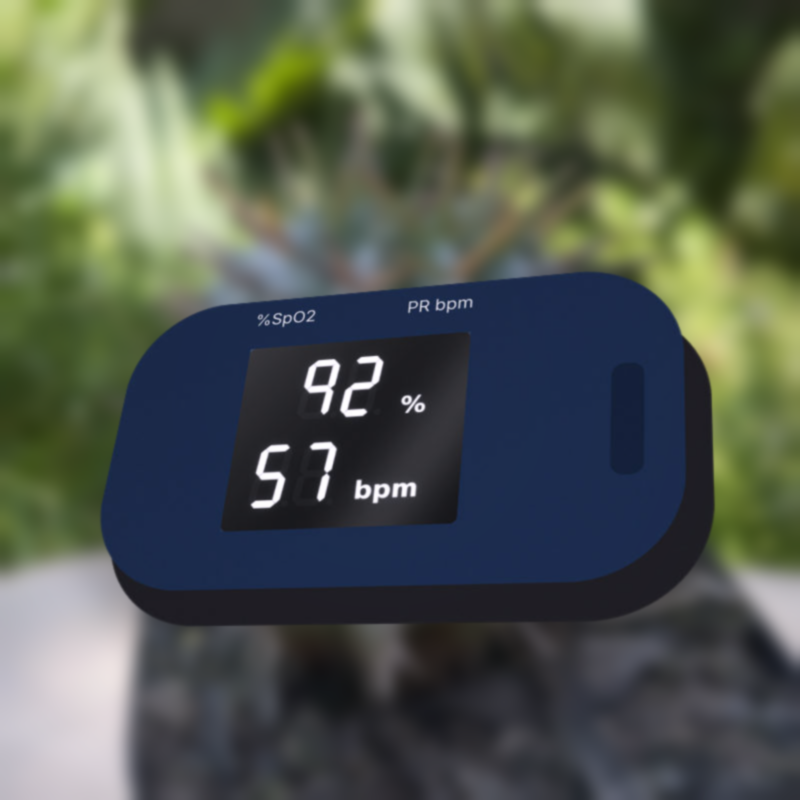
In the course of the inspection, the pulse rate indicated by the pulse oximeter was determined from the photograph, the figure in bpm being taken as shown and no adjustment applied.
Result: 57 bpm
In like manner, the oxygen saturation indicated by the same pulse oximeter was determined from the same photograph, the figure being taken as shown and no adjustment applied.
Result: 92 %
